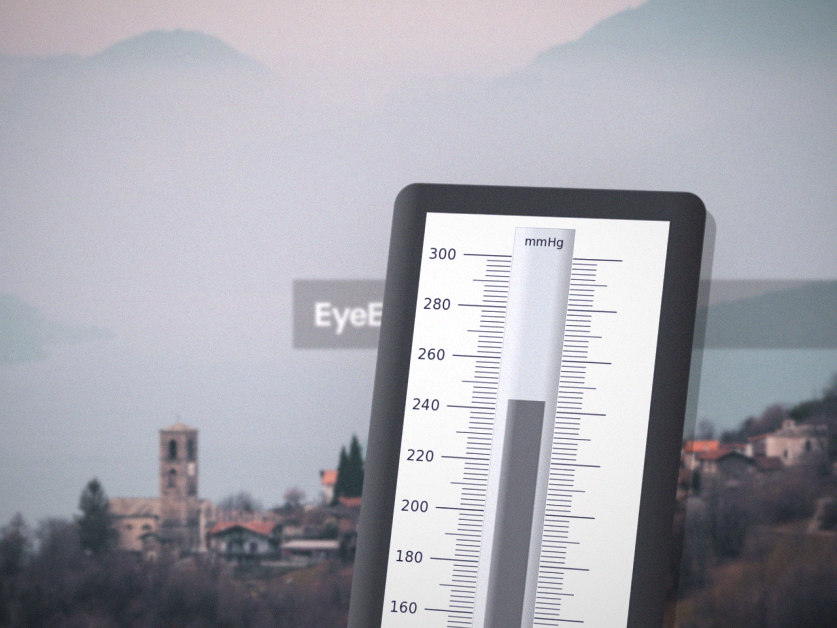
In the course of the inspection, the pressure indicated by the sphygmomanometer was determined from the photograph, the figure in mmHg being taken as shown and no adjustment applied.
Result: 244 mmHg
